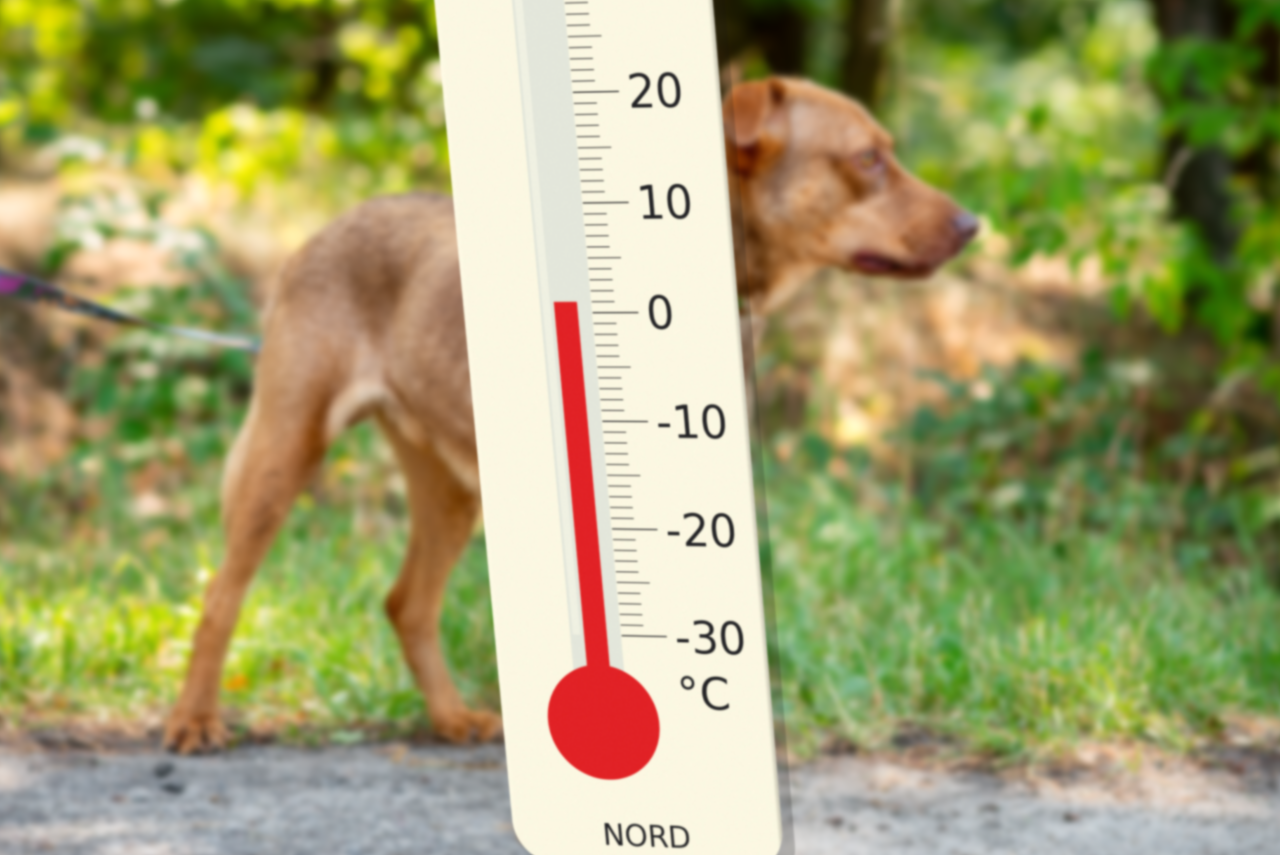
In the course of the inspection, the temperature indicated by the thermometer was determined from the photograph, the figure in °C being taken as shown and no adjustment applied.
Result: 1 °C
